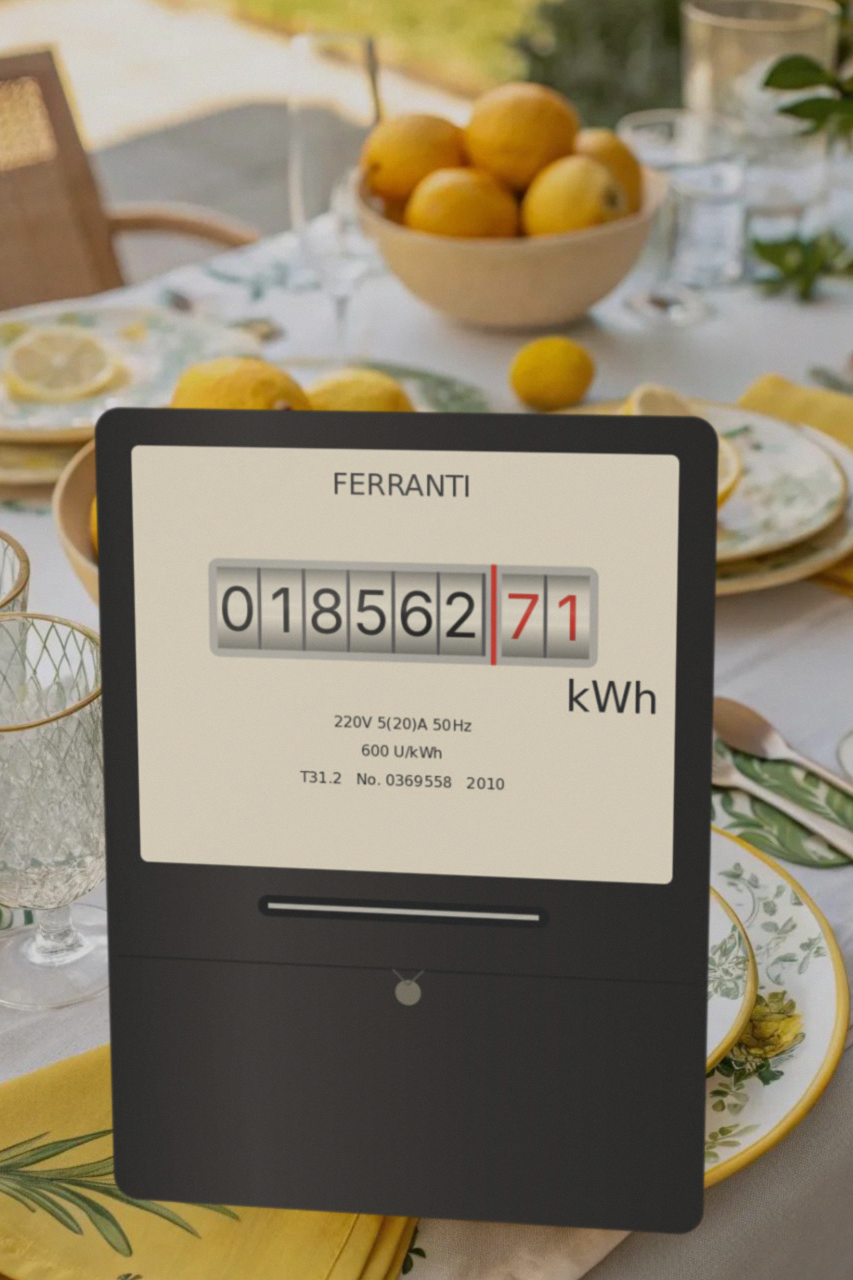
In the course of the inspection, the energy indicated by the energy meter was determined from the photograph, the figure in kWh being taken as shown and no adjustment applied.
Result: 18562.71 kWh
